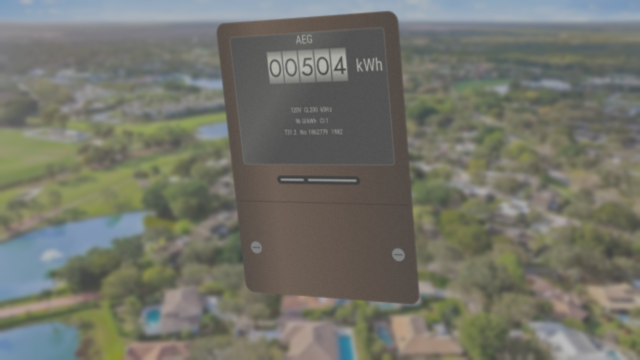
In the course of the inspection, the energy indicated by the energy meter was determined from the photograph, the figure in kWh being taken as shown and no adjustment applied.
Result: 504 kWh
